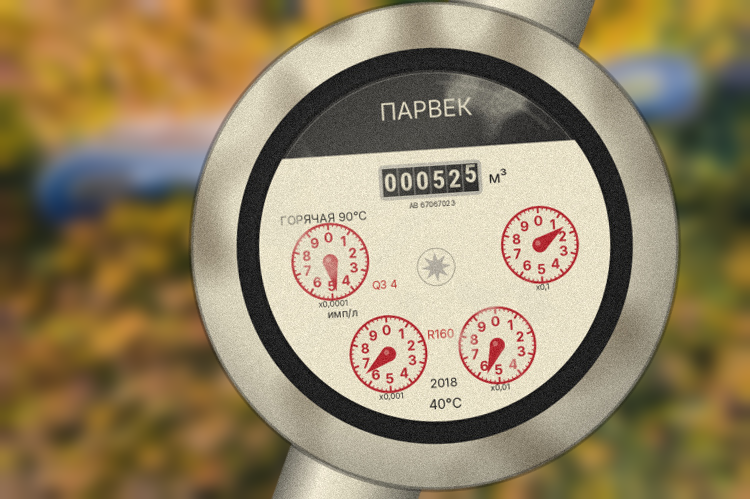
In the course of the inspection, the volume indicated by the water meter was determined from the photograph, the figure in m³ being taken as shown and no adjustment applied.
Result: 525.1564 m³
